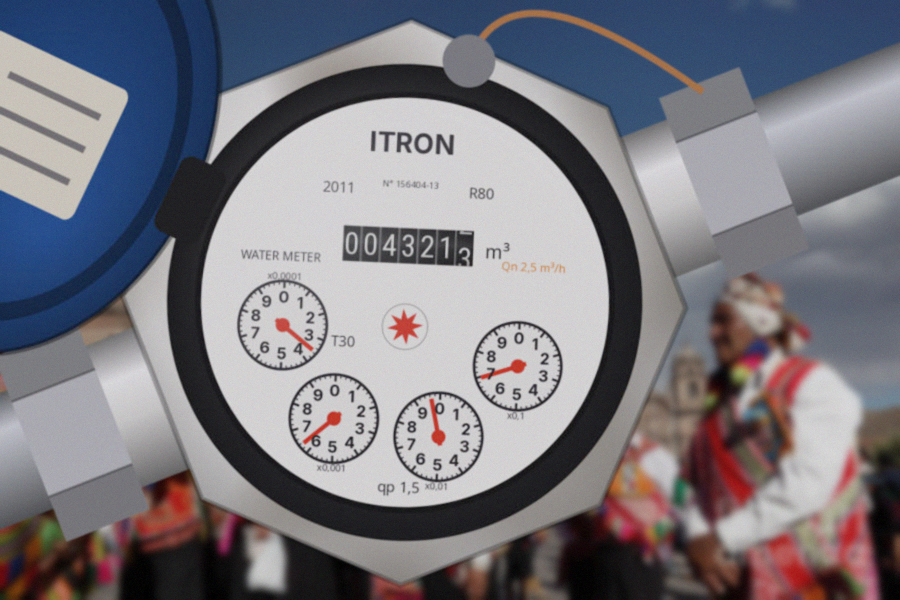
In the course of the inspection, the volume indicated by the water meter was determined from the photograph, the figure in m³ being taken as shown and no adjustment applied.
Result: 43212.6963 m³
